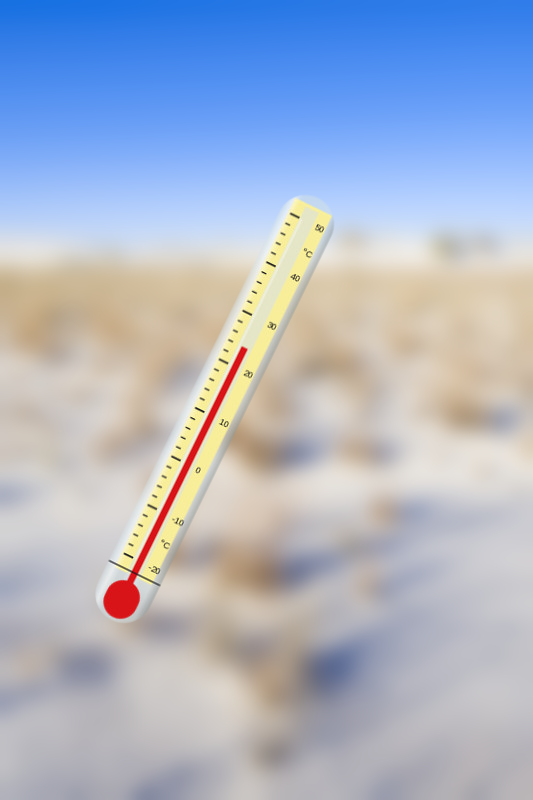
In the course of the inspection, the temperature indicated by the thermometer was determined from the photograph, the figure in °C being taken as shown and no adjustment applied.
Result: 24 °C
